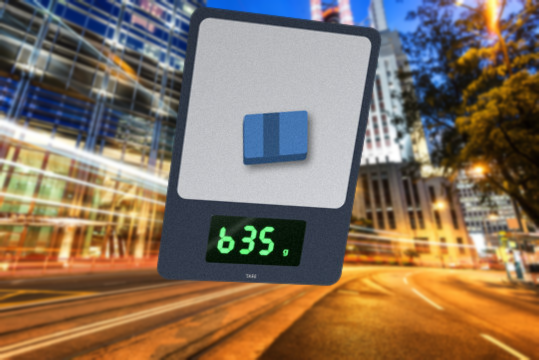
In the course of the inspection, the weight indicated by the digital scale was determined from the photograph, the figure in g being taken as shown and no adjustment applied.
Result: 635 g
